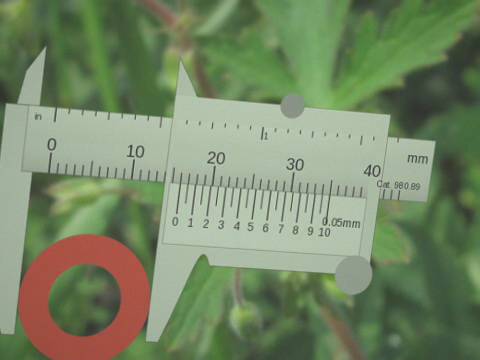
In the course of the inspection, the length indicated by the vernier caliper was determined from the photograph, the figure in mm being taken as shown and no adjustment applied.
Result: 16.0 mm
